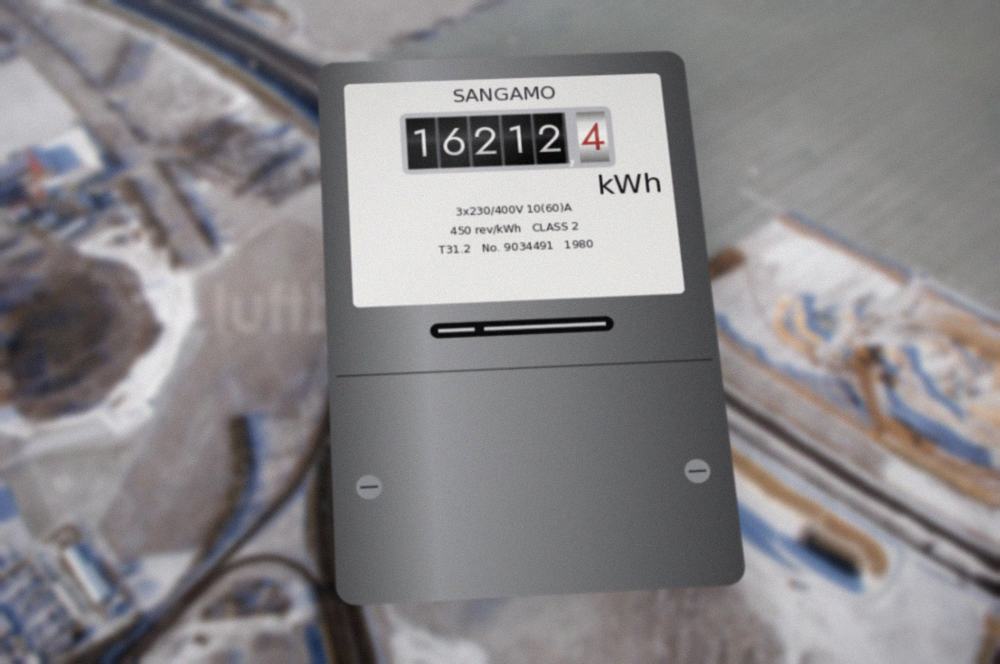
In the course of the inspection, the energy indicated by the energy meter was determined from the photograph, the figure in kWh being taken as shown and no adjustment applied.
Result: 16212.4 kWh
